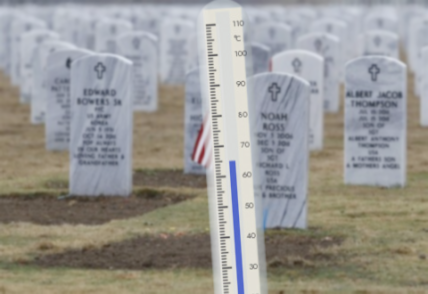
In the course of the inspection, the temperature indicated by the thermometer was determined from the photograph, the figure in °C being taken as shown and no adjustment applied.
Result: 65 °C
